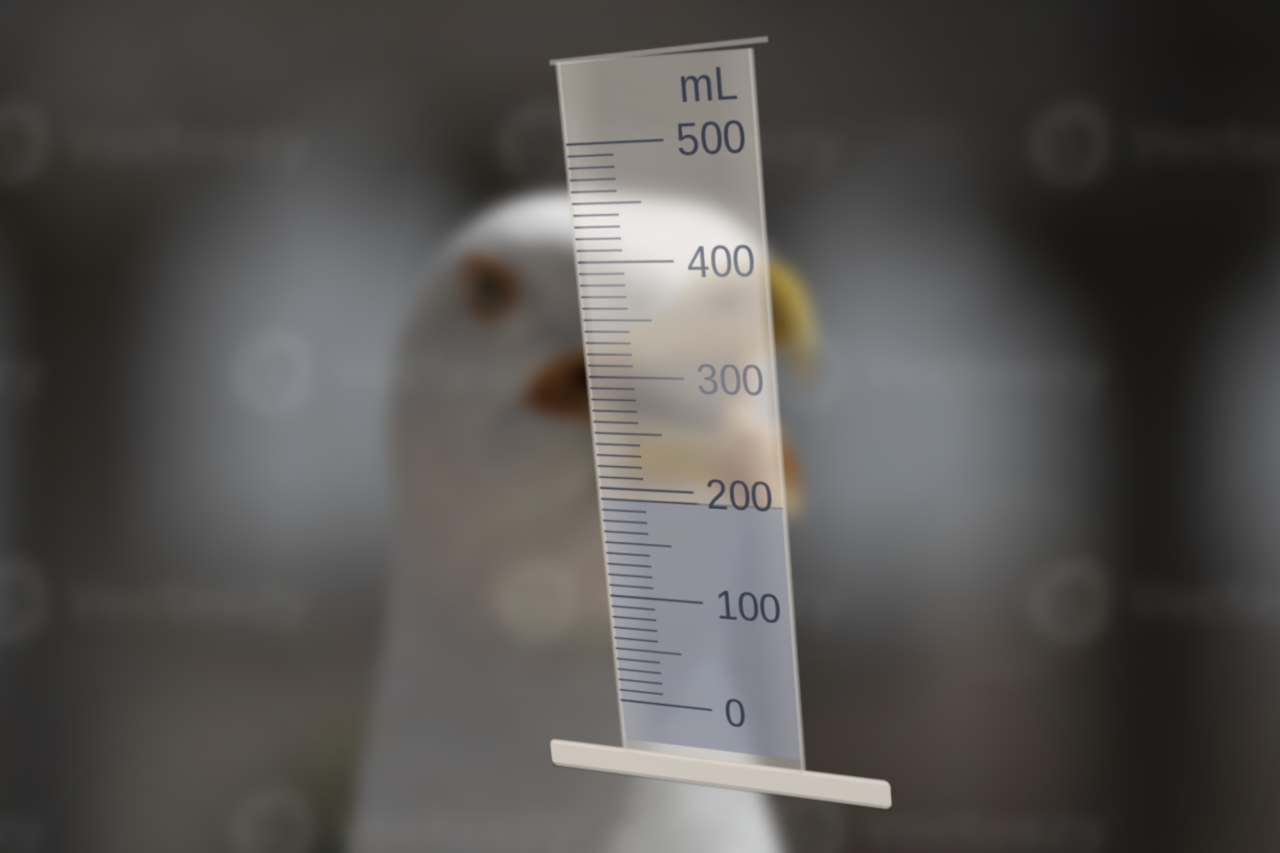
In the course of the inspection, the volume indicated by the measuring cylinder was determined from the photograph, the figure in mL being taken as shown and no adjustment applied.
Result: 190 mL
